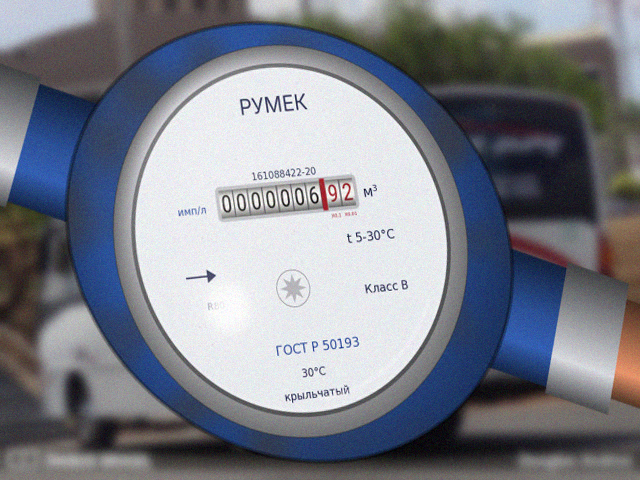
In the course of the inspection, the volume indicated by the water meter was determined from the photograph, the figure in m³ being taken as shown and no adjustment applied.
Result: 6.92 m³
